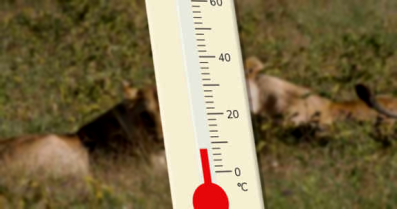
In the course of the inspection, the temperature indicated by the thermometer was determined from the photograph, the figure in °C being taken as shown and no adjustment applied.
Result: 8 °C
